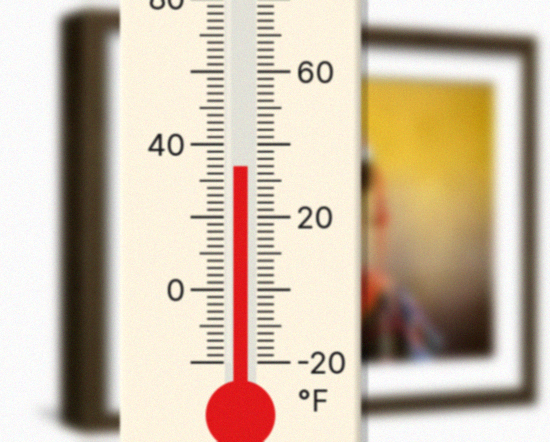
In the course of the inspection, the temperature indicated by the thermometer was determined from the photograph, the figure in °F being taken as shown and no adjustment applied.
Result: 34 °F
